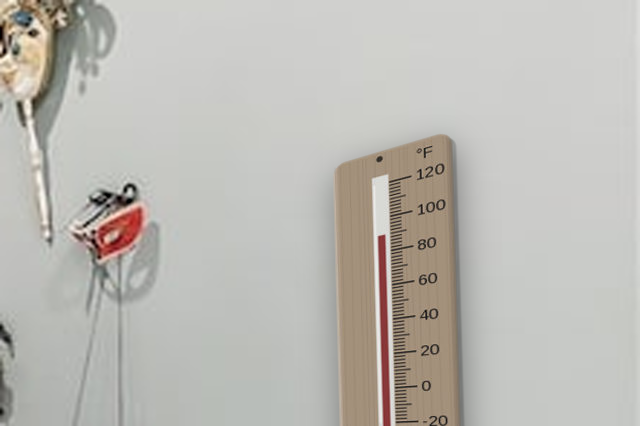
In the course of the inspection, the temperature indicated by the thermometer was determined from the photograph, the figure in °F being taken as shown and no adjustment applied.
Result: 90 °F
